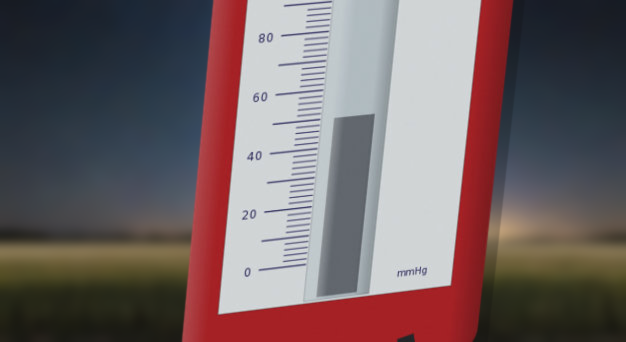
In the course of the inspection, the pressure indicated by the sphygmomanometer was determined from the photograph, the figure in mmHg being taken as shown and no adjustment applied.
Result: 50 mmHg
